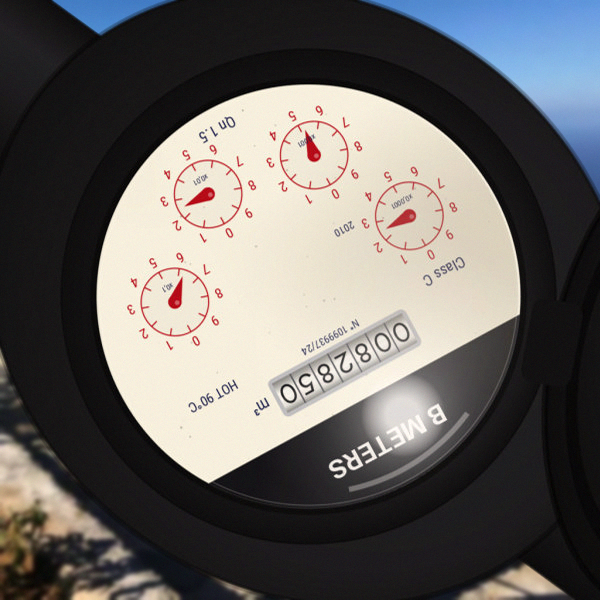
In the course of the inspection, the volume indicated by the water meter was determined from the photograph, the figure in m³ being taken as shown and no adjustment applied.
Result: 82850.6252 m³
